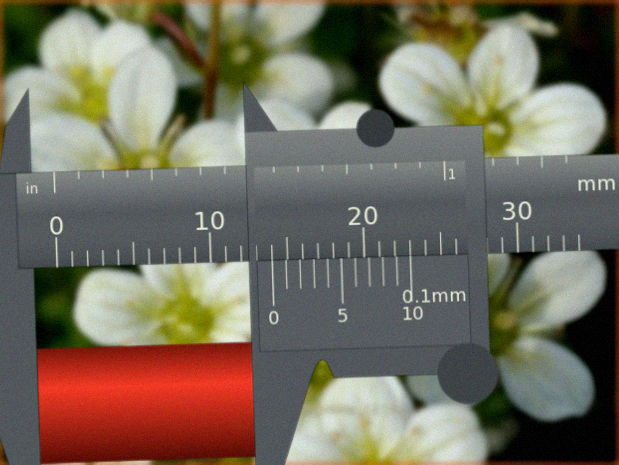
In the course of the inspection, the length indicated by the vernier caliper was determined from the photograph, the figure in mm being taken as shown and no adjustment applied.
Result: 14.0 mm
